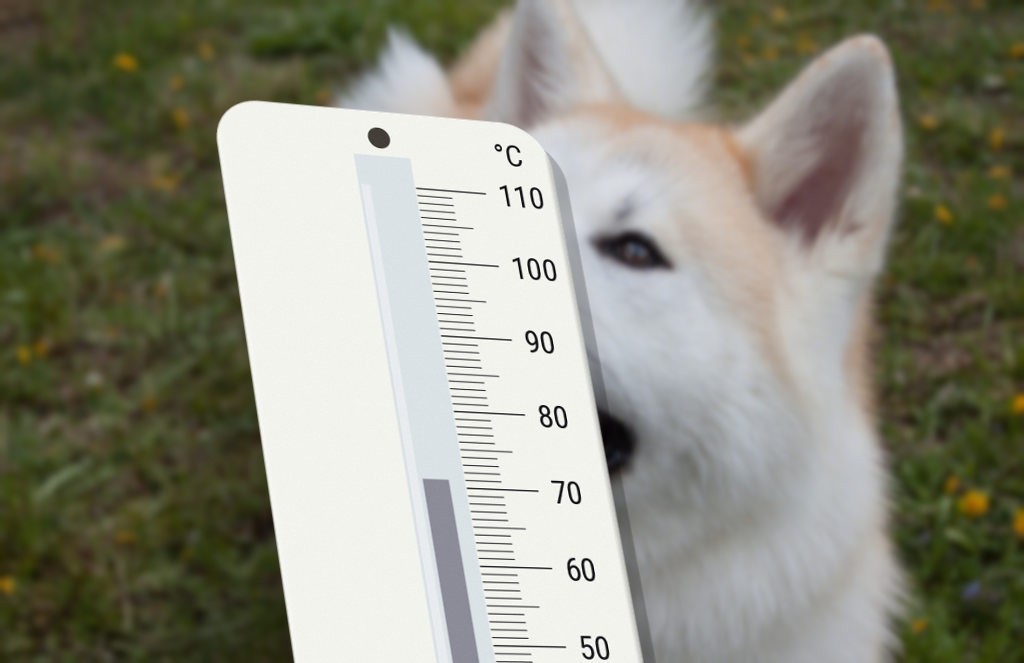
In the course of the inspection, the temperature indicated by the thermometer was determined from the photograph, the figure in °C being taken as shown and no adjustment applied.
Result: 71 °C
